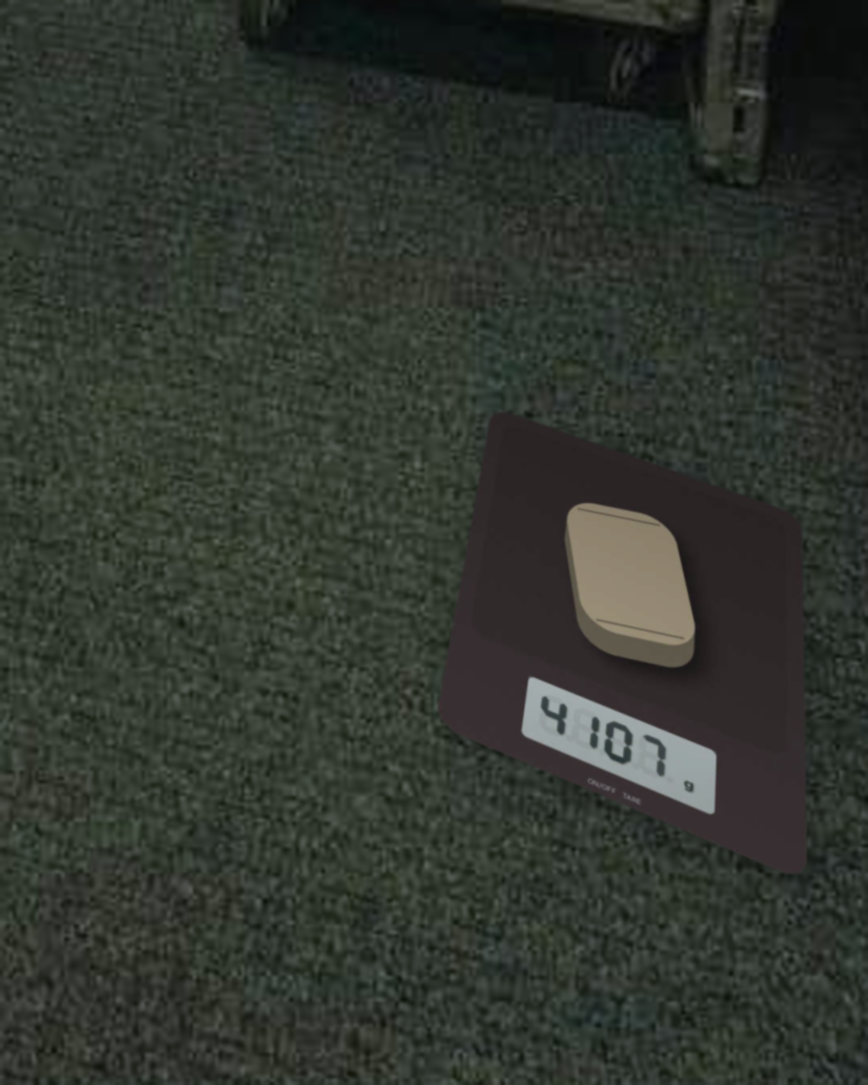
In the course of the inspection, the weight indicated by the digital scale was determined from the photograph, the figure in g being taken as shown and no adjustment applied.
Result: 4107 g
